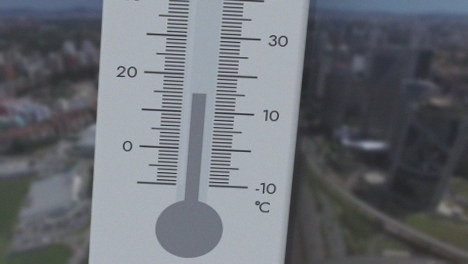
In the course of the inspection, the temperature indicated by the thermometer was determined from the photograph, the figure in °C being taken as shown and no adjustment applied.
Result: 15 °C
